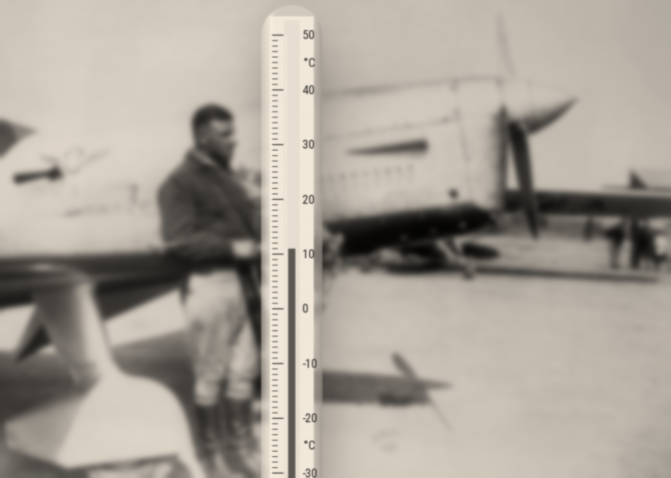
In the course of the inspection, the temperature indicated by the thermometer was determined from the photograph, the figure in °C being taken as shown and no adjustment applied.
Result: 11 °C
